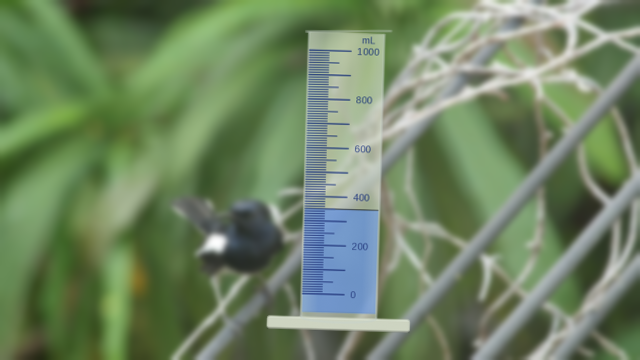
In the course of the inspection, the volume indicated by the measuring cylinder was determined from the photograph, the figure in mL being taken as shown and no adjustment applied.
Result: 350 mL
